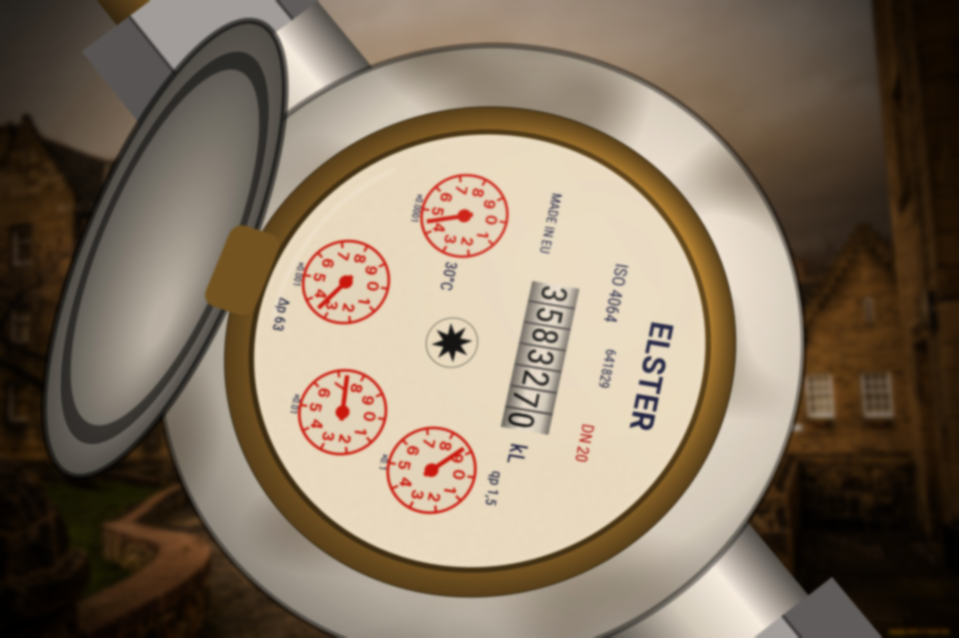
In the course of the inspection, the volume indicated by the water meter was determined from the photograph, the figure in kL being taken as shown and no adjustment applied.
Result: 3583269.8734 kL
